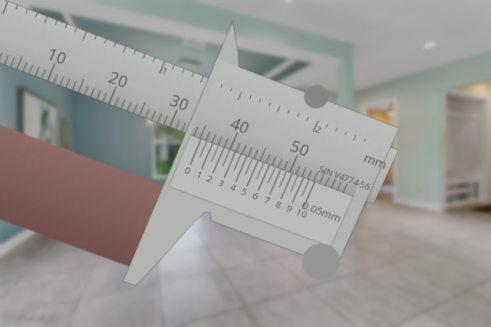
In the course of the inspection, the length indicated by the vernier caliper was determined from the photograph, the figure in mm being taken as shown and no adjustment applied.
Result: 35.2 mm
